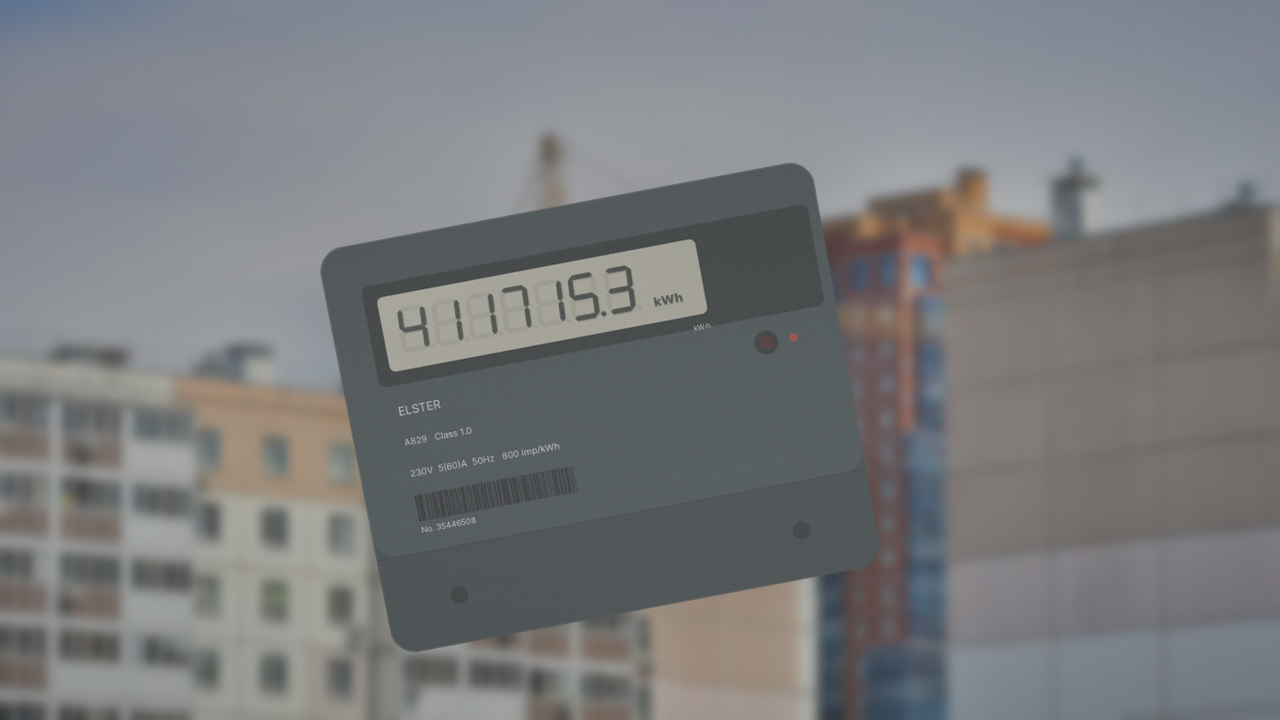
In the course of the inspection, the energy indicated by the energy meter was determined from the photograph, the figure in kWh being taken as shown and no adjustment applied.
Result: 411715.3 kWh
